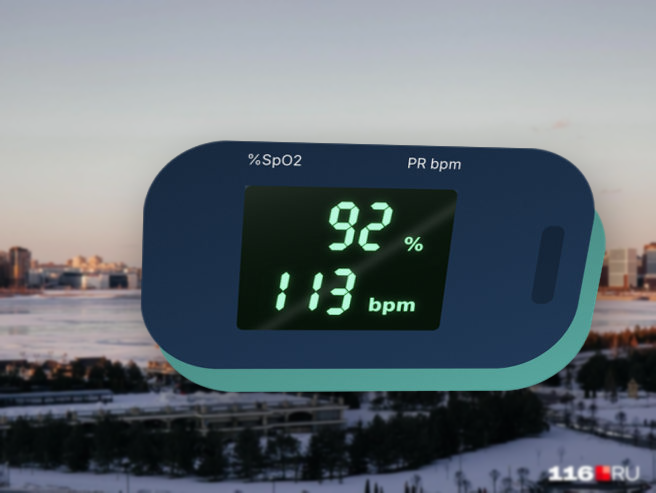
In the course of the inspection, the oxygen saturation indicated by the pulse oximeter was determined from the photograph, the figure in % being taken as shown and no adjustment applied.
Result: 92 %
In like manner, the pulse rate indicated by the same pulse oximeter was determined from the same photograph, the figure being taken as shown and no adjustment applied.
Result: 113 bpm
